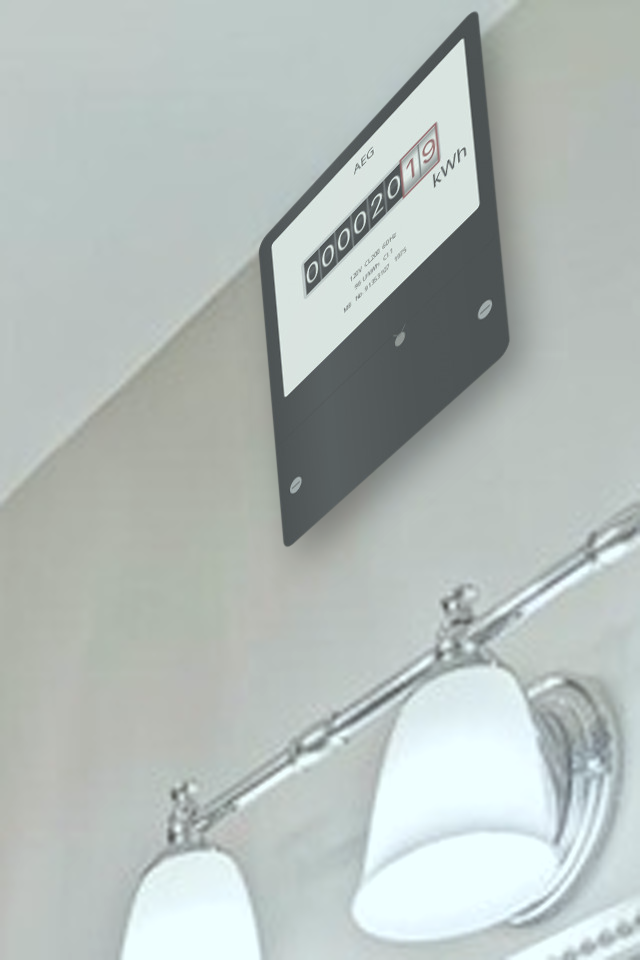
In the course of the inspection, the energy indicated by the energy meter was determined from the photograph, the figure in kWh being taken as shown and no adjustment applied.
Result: 20.19 kWh
